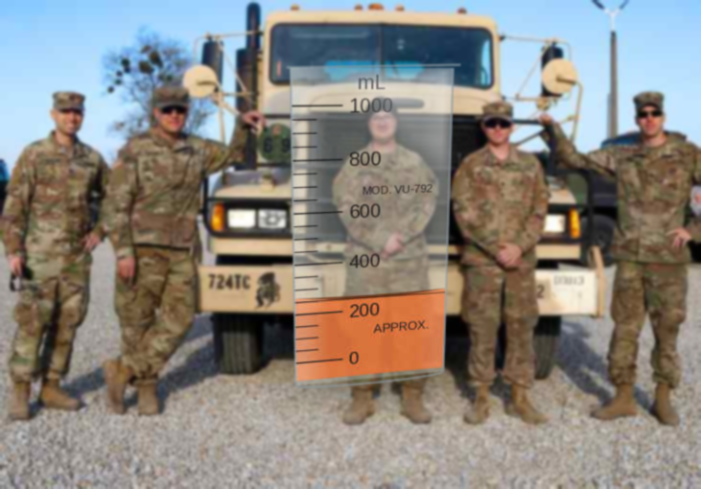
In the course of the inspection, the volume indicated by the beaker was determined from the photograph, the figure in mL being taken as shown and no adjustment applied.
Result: 250 mL
